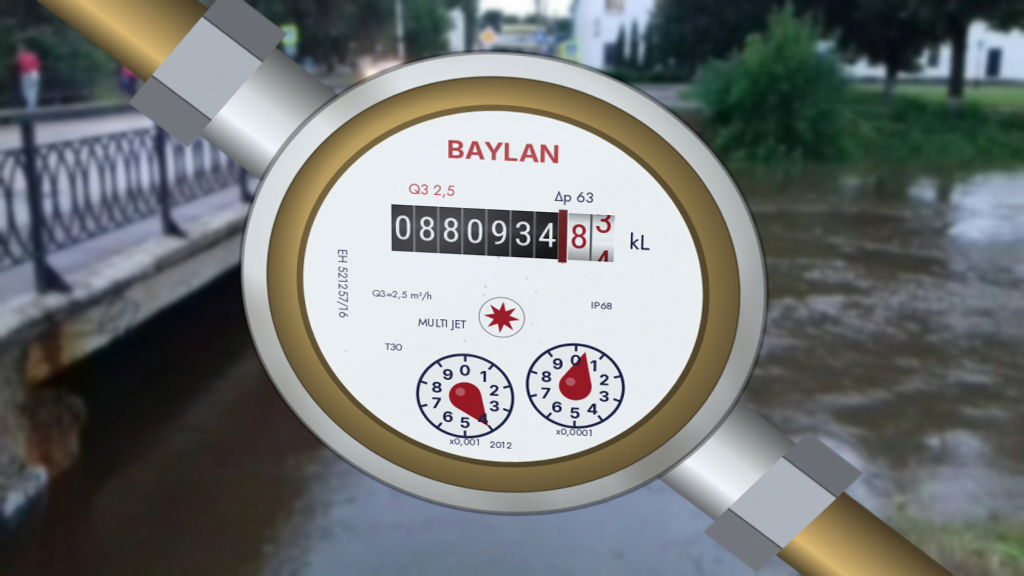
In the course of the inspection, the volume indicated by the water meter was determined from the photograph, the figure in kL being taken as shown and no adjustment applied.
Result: 880934.8340 kL
